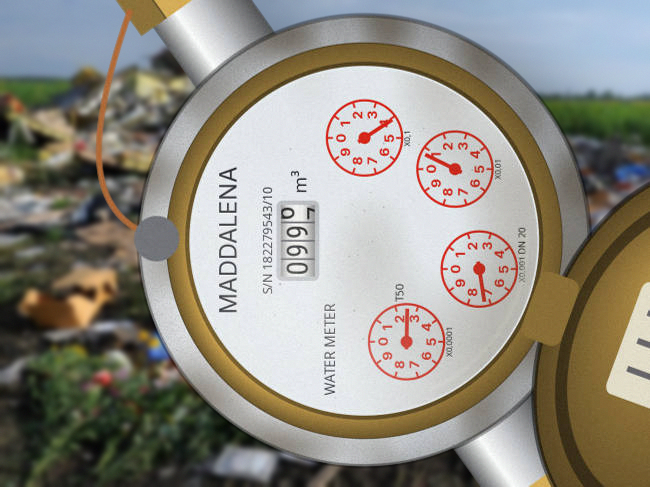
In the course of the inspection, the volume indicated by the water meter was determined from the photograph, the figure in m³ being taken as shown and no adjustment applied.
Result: 996.4072 m³
